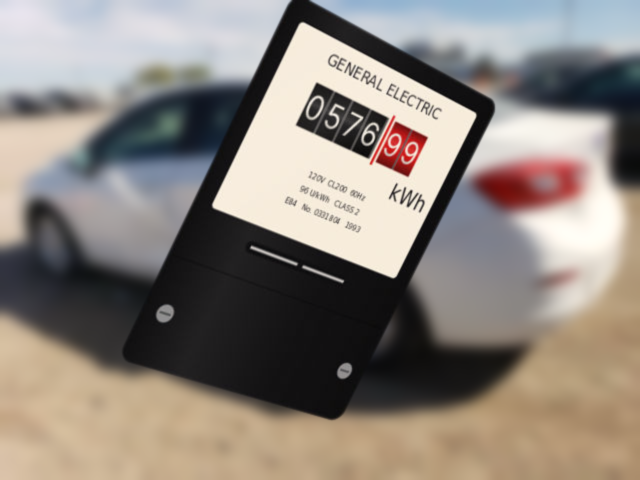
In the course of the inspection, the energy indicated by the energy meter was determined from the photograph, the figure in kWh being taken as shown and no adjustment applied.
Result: 576.99 kWh
